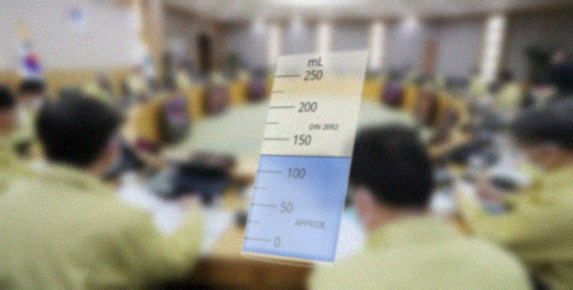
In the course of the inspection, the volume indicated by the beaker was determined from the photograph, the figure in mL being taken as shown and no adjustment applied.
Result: 125 mL
